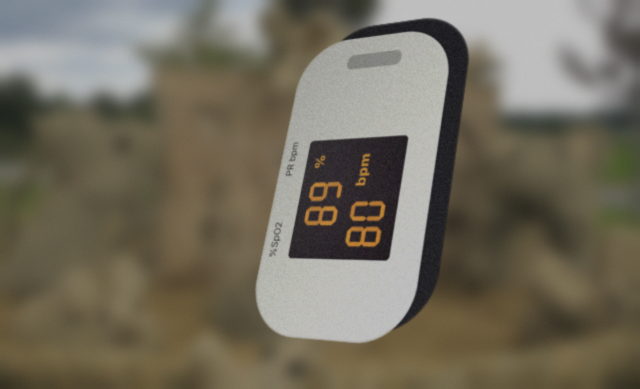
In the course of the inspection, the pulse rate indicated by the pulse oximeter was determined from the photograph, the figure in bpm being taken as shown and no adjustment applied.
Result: 80 bpm
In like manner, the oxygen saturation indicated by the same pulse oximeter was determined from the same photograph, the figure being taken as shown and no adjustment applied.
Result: 89 %
